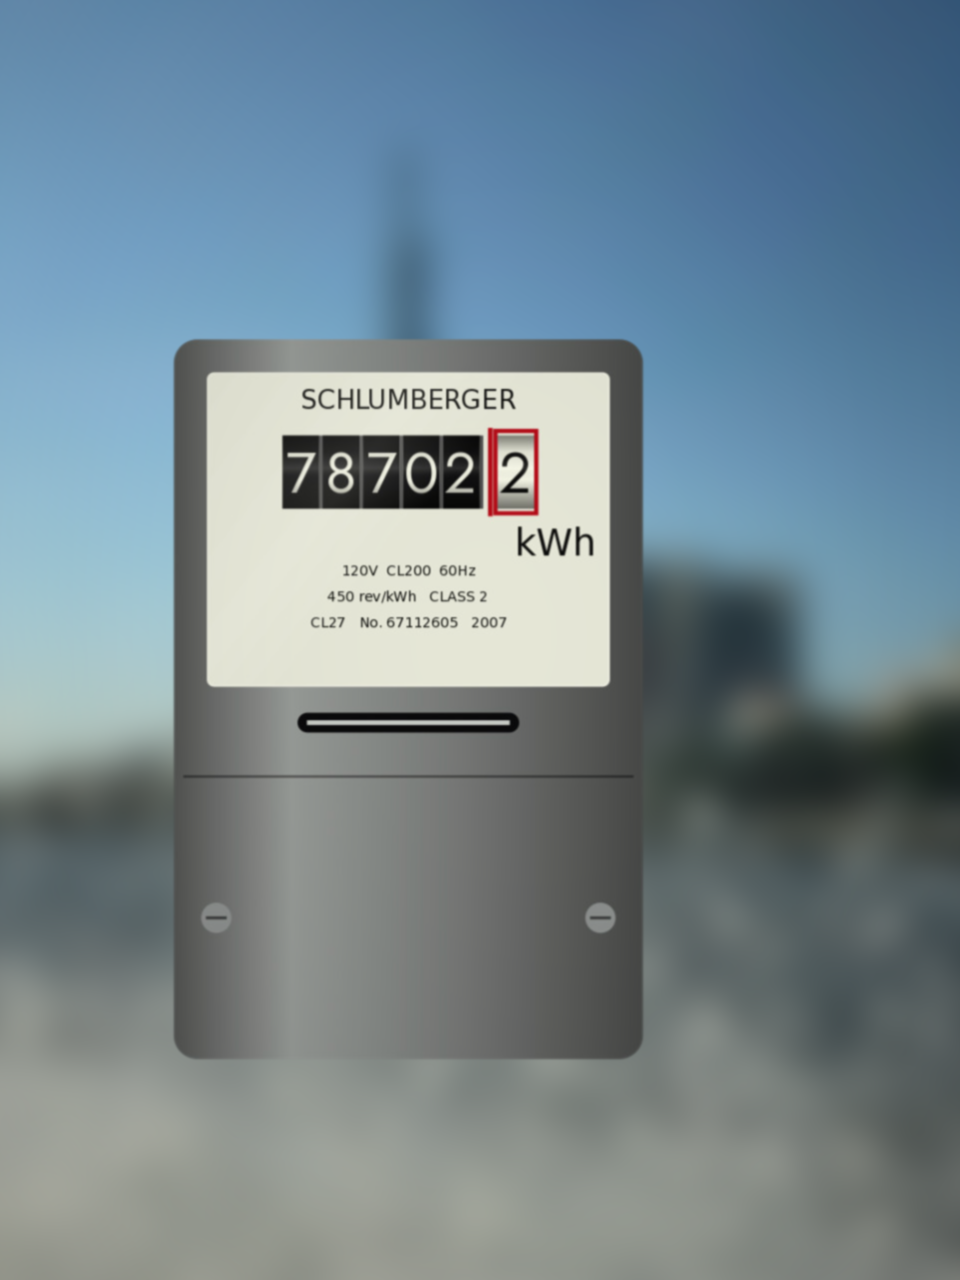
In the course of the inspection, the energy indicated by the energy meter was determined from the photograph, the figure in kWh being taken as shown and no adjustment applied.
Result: 78702.2 kWh
